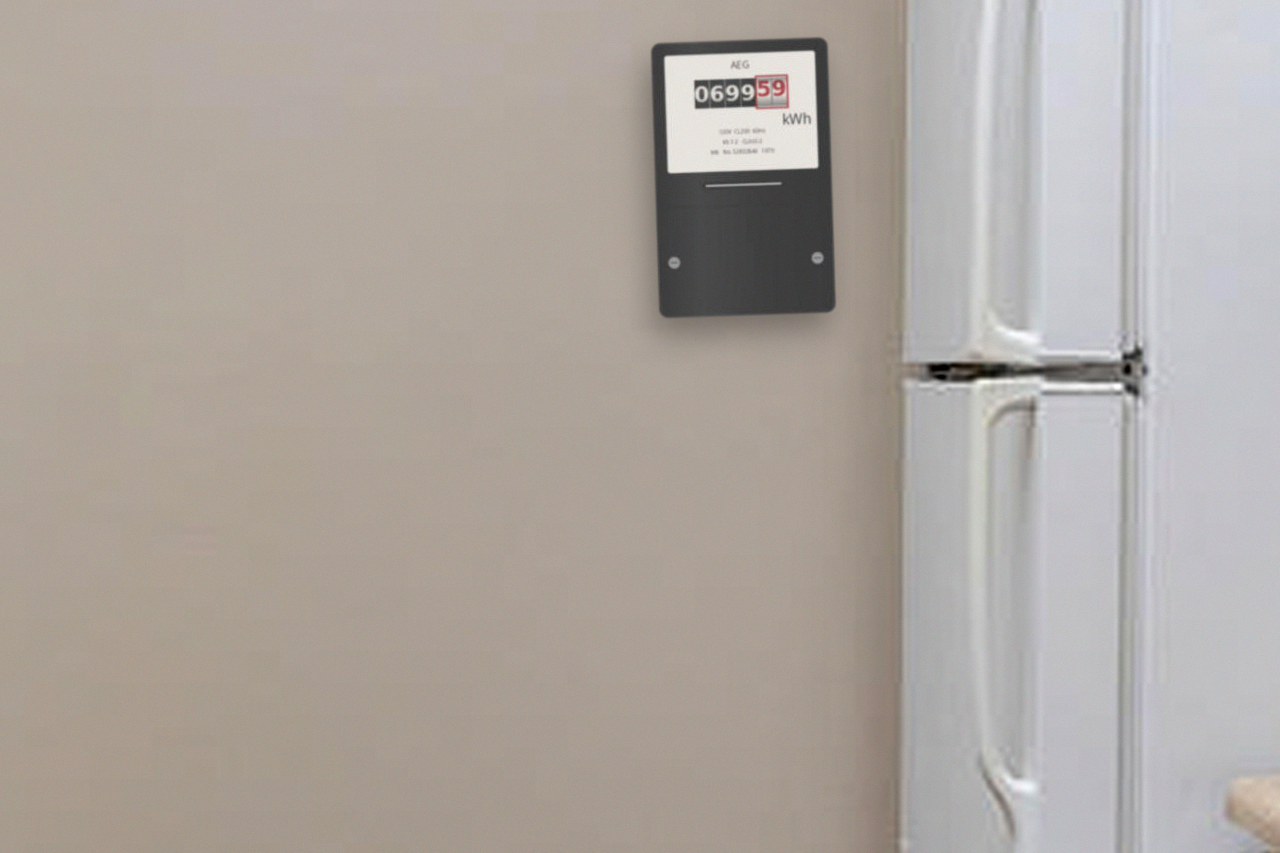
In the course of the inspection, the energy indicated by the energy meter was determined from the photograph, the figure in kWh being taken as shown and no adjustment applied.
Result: 699.59 kWh
